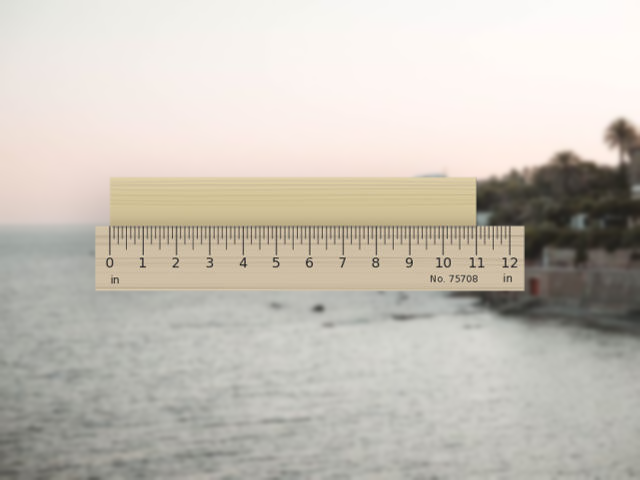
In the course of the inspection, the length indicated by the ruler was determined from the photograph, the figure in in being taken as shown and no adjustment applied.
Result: 11 in
